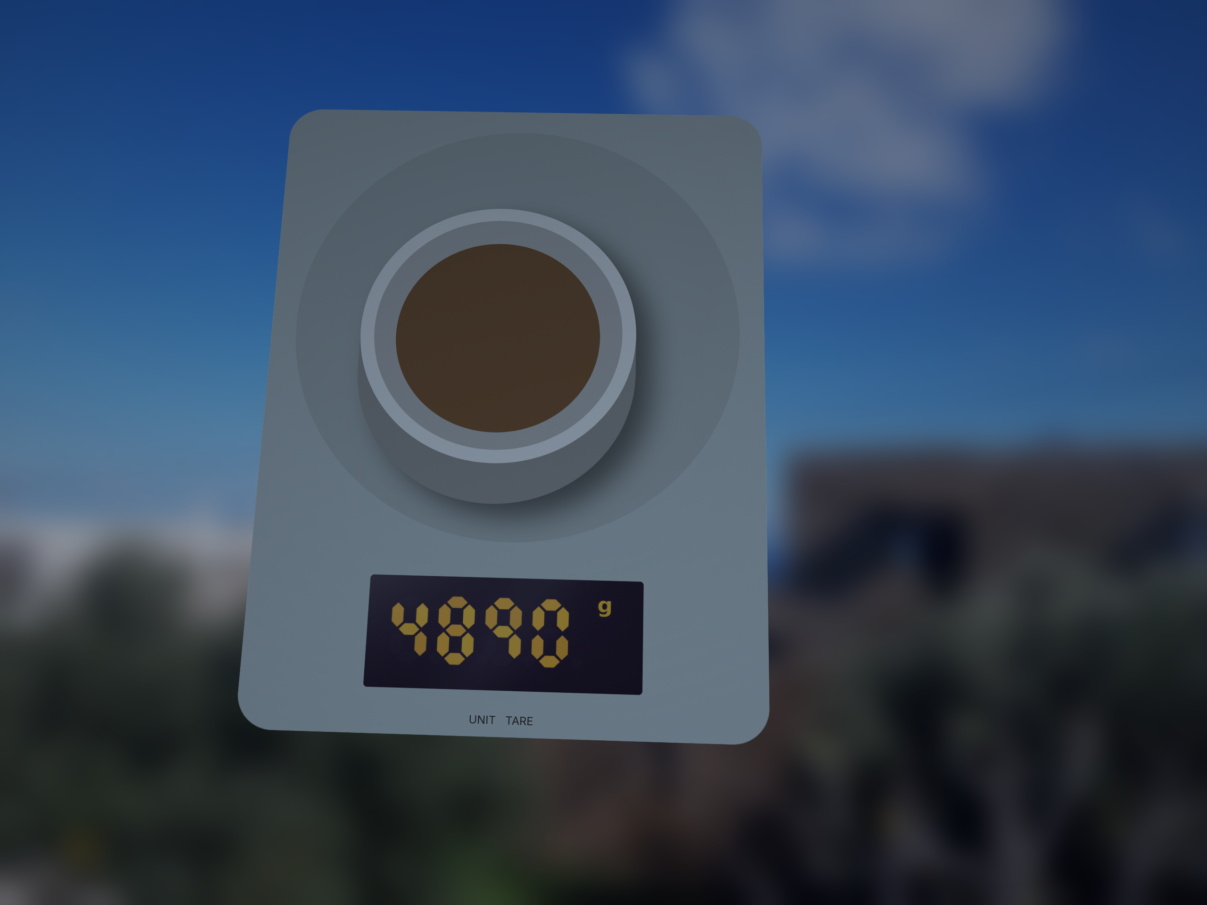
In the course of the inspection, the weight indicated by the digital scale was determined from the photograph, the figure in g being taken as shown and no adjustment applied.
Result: 4890 g
